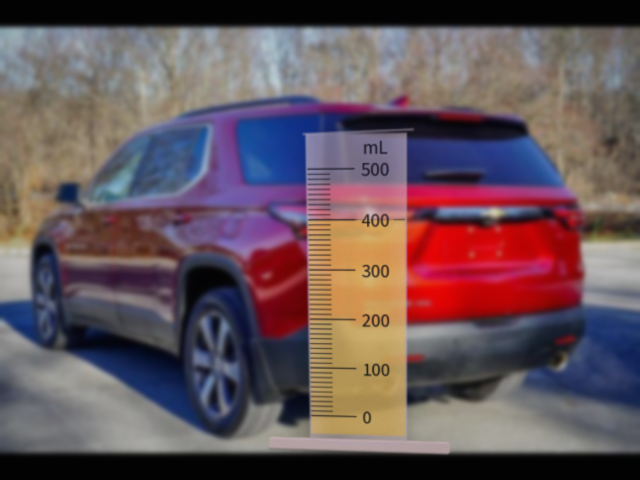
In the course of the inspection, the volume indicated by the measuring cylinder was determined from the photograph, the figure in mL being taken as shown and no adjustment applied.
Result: 400 mL
